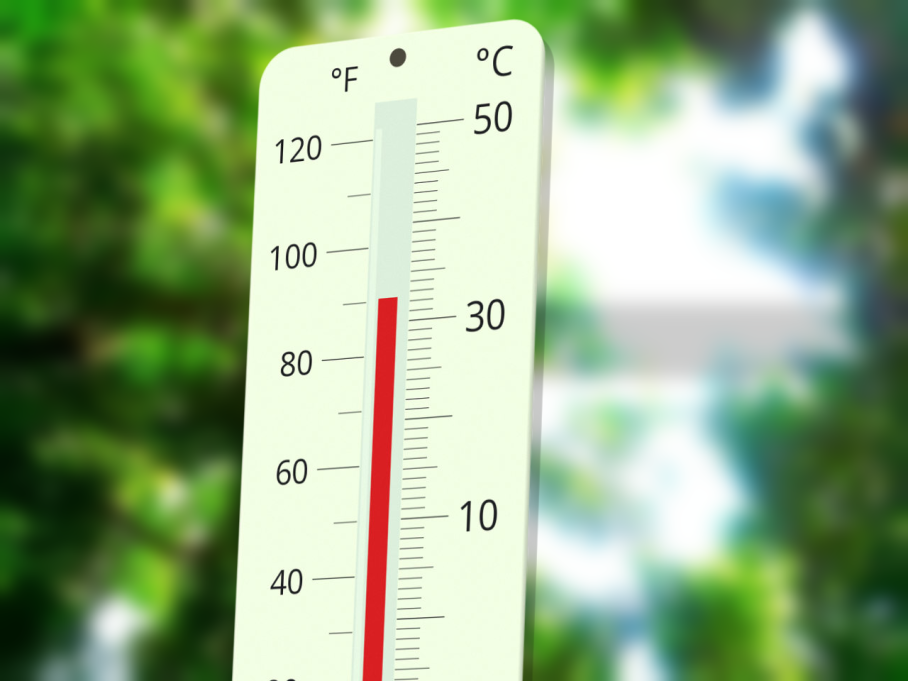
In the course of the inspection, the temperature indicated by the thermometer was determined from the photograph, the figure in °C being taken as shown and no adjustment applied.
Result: 32.5 °C
